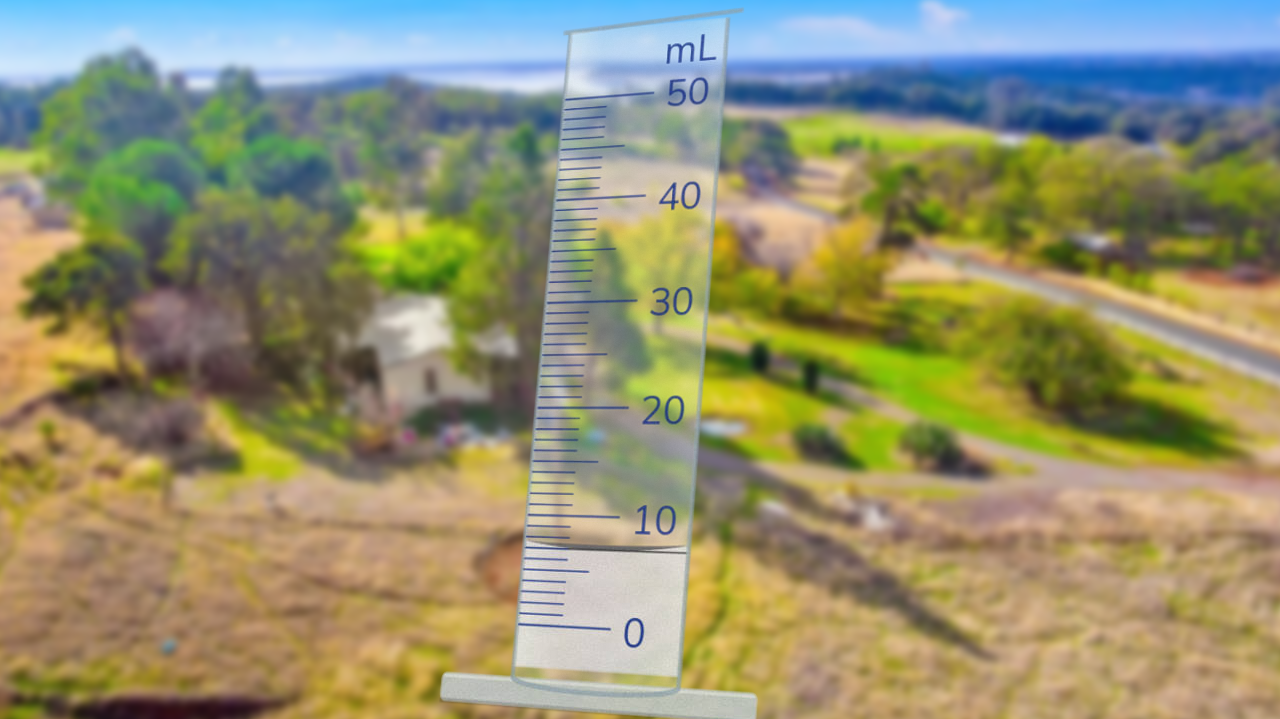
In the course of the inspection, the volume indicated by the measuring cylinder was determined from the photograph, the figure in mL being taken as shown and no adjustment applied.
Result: 7 mL
